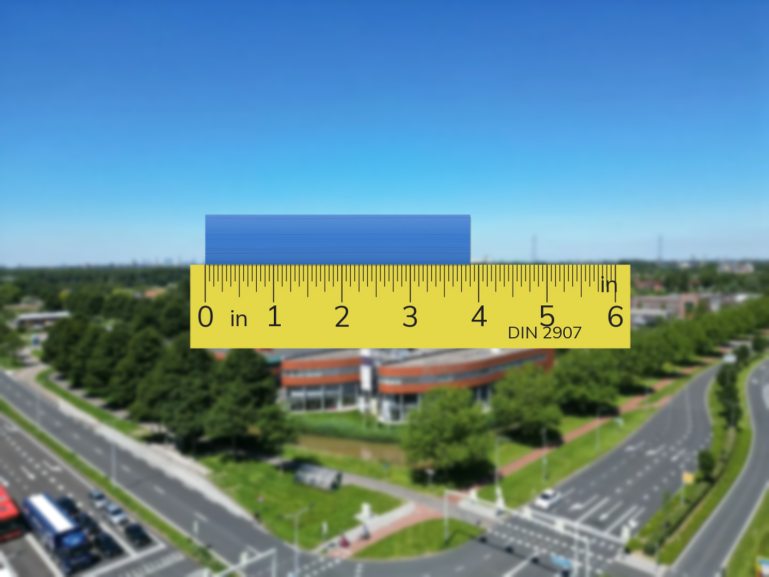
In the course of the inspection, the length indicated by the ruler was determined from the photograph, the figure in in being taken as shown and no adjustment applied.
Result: 3.875 in
